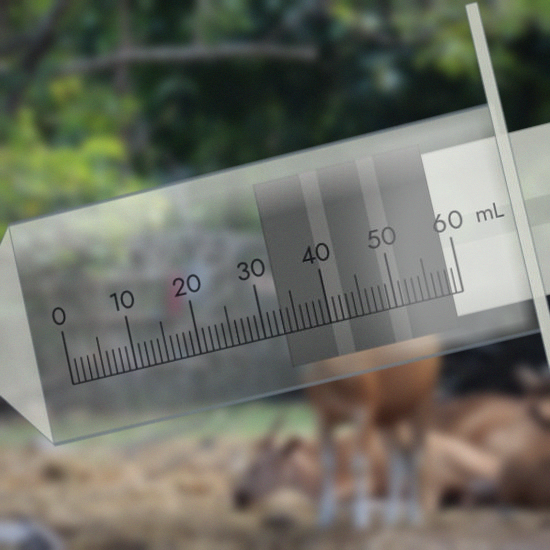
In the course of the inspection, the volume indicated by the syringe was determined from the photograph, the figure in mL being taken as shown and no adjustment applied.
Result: 33 mL
